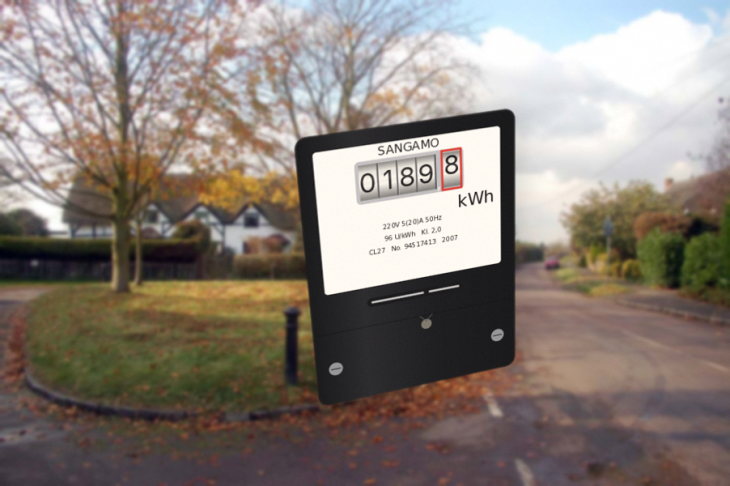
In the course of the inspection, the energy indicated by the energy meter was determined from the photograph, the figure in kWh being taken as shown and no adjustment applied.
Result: 189.8 kWh
